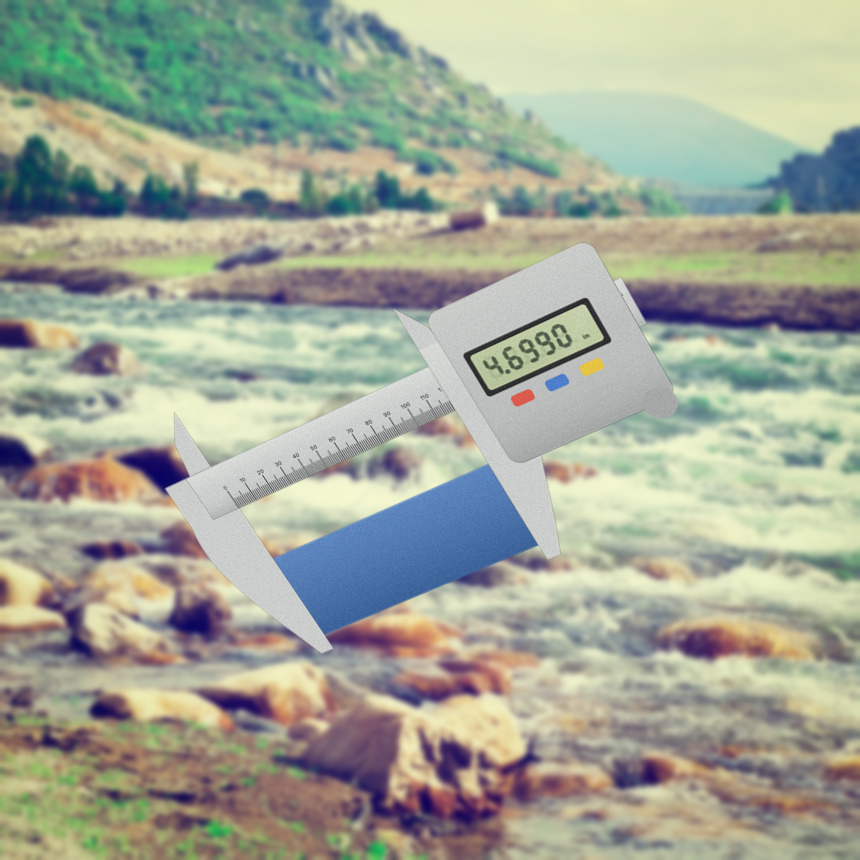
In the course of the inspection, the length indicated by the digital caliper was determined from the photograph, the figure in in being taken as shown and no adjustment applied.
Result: 4.6990 in
